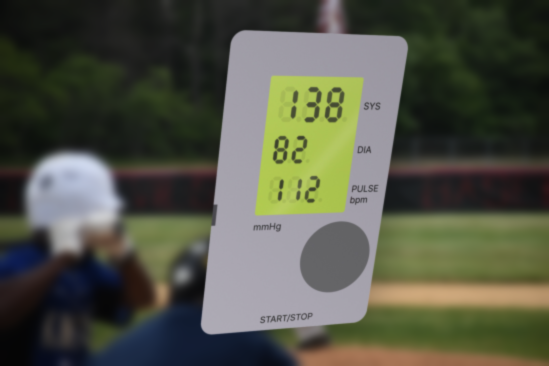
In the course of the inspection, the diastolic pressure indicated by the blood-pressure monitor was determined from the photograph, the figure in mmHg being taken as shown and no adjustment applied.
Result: 82 mmHg
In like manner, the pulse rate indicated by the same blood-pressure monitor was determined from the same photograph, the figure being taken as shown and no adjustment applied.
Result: 112 bpm
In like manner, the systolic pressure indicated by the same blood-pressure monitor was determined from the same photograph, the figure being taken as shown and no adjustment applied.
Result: 138 mmHg
